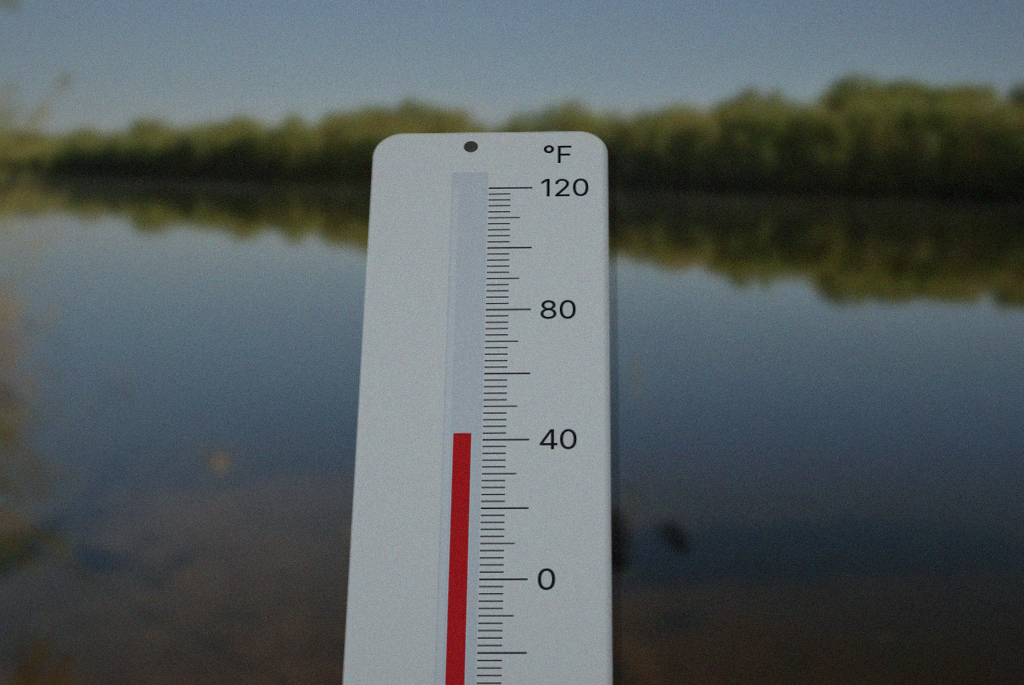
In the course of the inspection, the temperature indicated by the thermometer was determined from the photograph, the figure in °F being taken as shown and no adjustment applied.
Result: 42 °F
